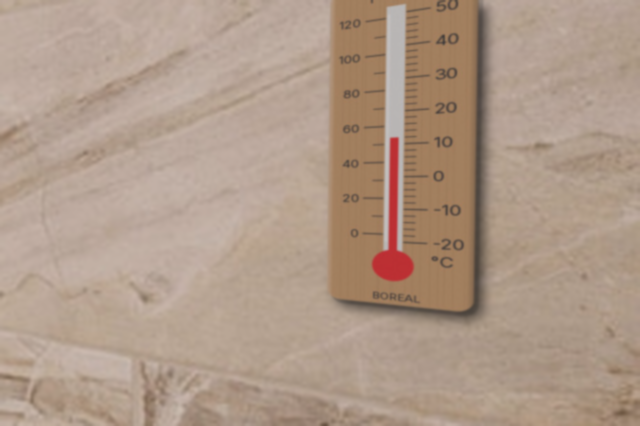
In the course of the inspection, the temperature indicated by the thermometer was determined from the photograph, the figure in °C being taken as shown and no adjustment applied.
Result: 12 °C
